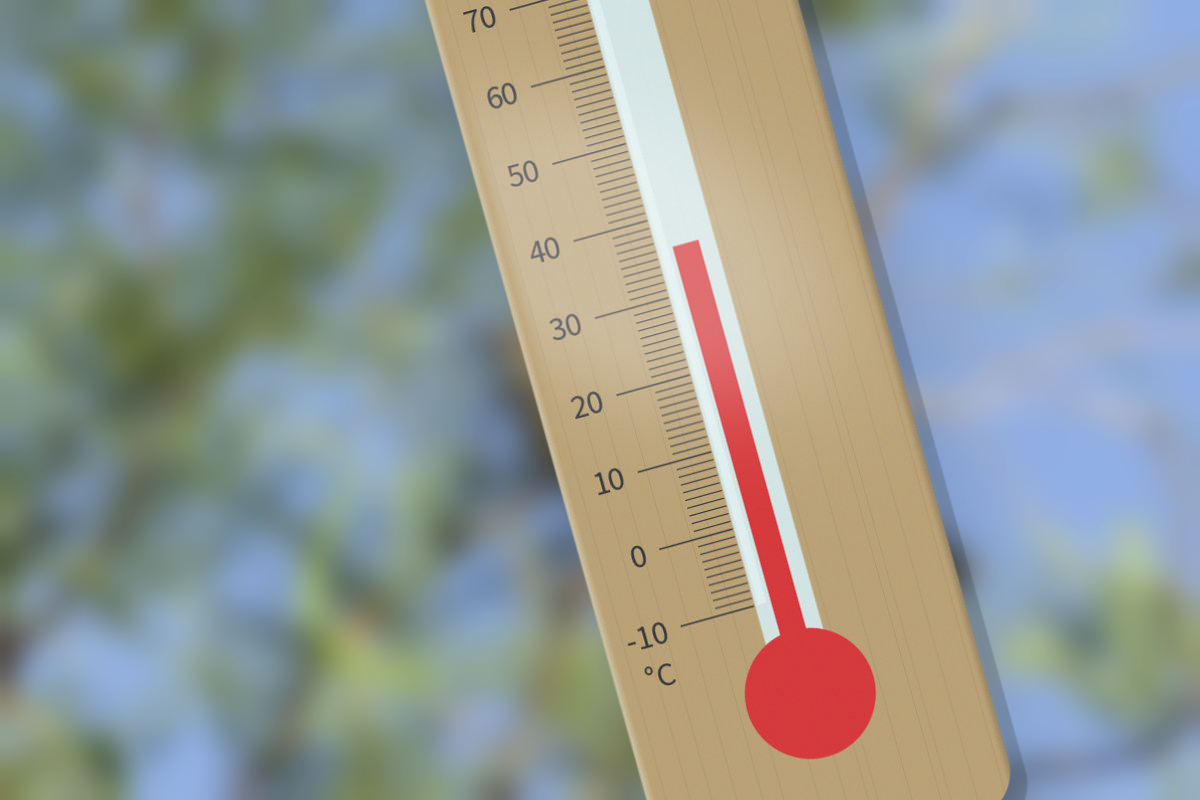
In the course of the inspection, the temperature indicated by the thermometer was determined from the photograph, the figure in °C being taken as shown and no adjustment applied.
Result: 36 °C
